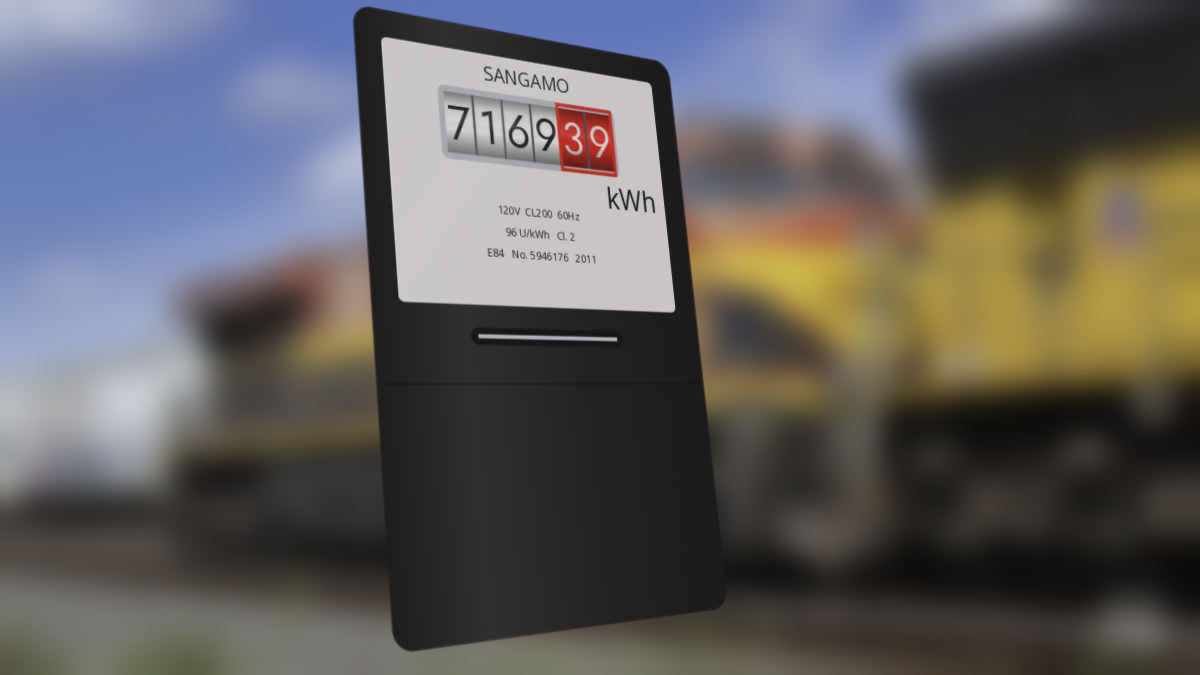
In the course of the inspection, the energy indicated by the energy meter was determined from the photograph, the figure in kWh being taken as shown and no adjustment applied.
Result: 7169.39 kWh
